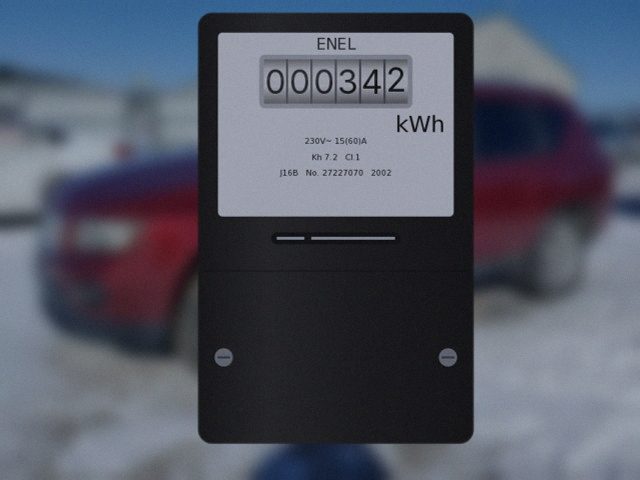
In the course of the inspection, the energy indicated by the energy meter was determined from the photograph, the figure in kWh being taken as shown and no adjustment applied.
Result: 342 kWh
